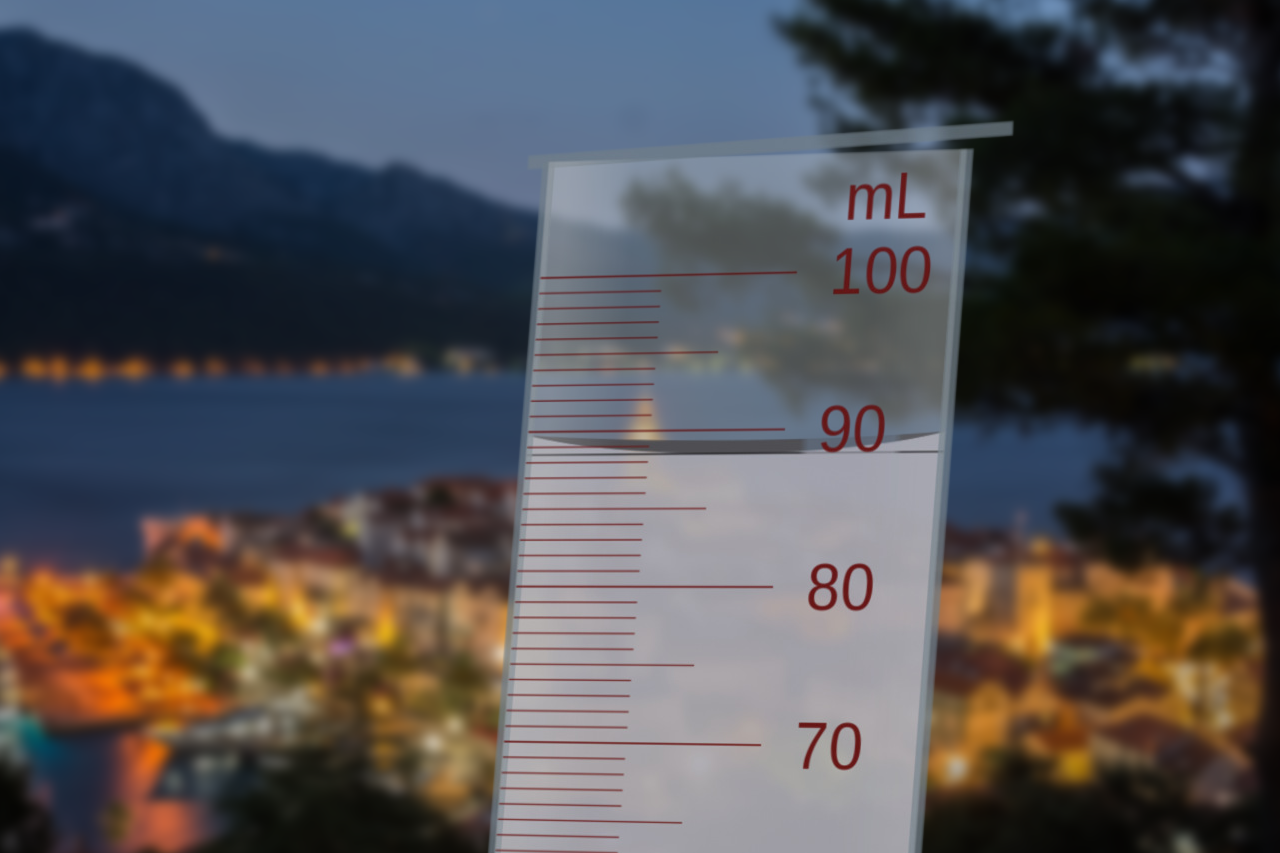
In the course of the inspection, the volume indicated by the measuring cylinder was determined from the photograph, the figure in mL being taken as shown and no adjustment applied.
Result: 88.5 mL
